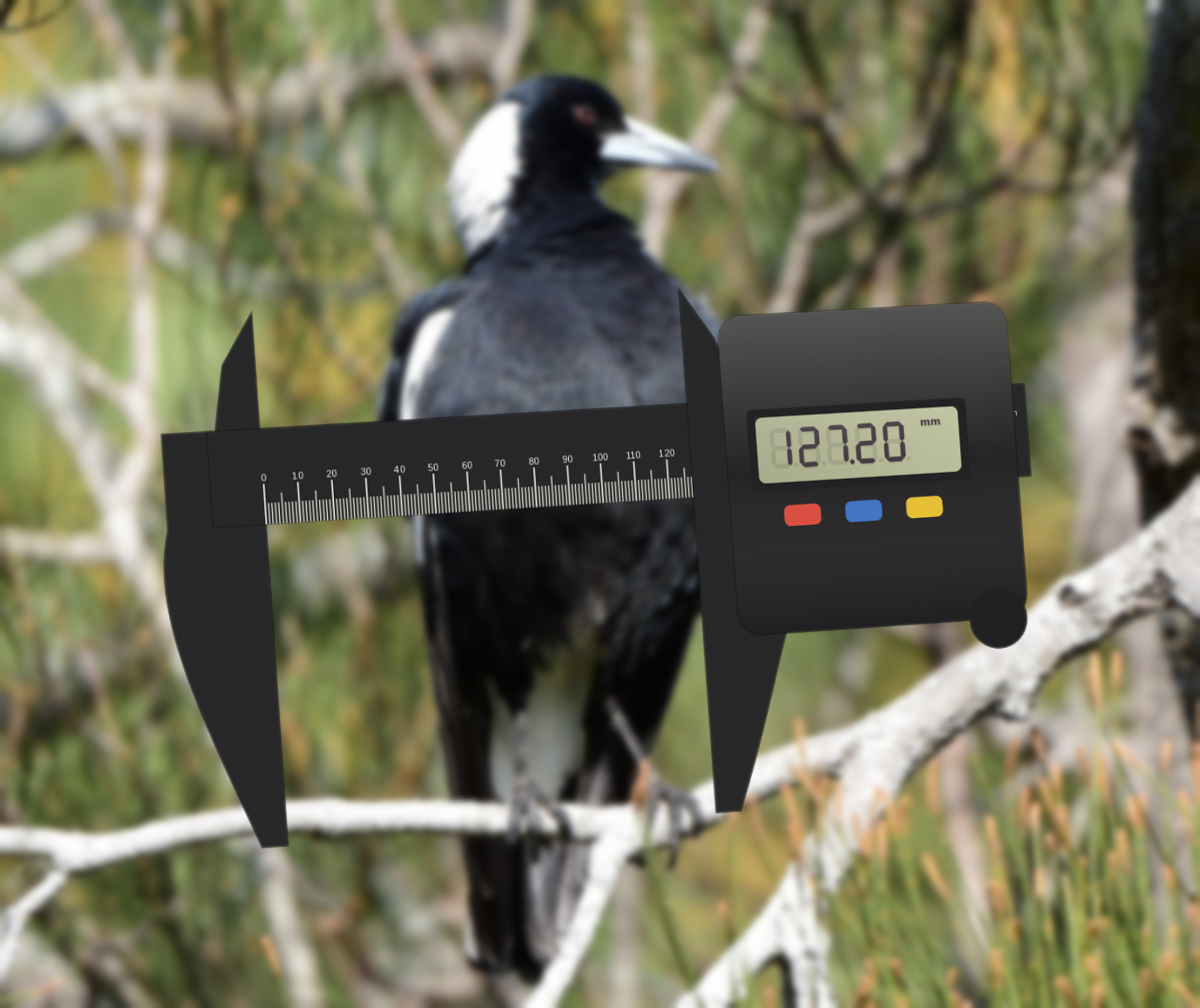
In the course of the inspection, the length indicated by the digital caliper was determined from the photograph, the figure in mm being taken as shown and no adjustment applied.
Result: 127.20 mm
